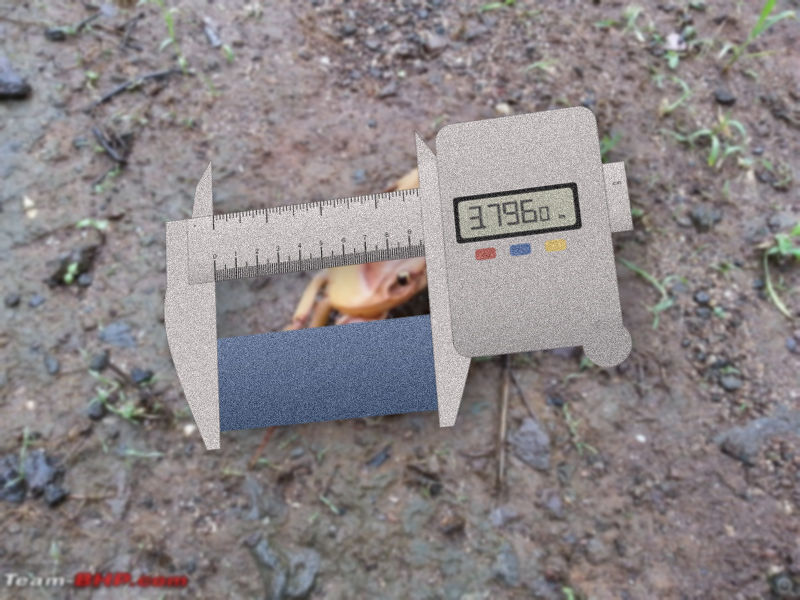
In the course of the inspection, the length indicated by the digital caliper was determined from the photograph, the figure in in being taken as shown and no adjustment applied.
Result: 3.7960 in
